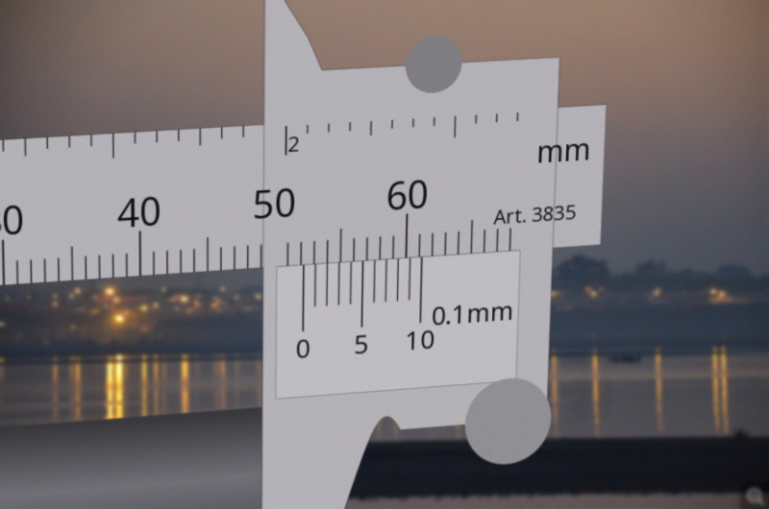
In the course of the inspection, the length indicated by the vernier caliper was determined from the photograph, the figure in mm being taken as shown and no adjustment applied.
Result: 52.2 mm
